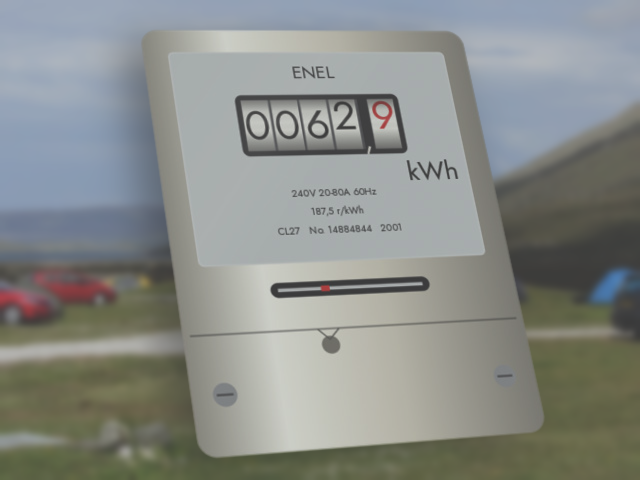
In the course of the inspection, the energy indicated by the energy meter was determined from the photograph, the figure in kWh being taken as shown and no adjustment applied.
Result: 62.9 kWh
